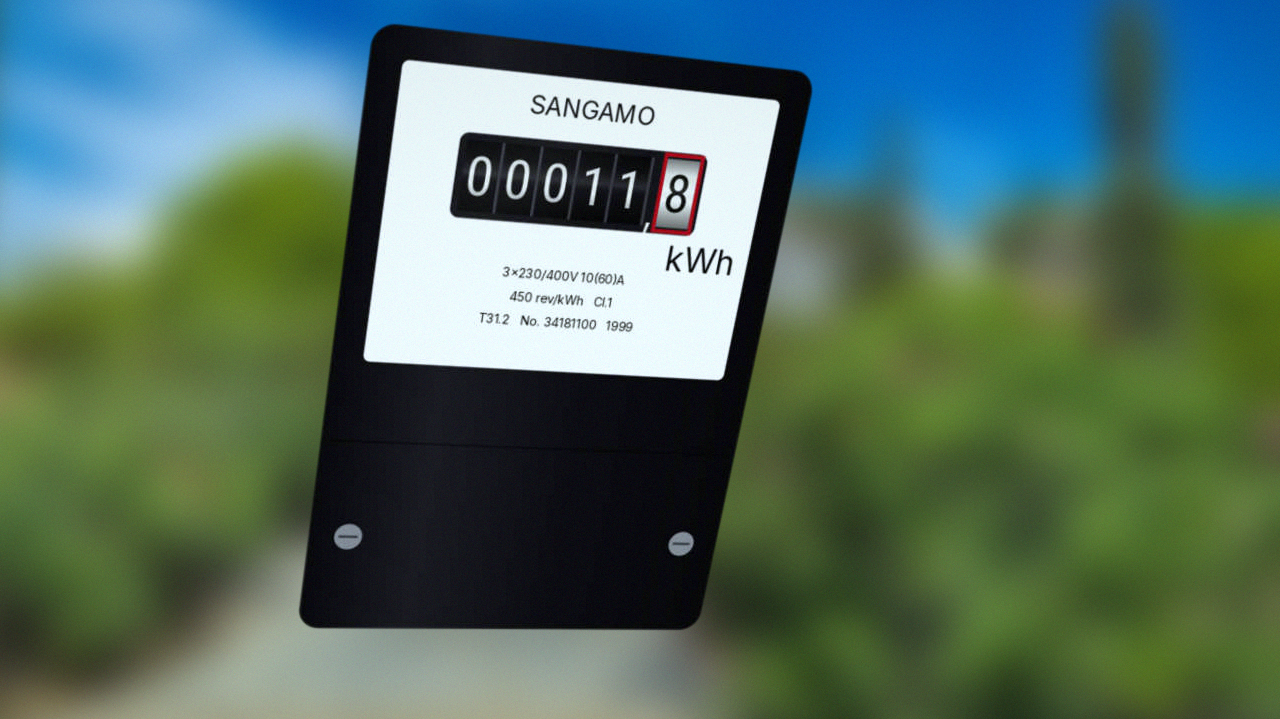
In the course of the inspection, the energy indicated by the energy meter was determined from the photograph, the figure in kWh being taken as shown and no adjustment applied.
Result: 11.8 kWh
